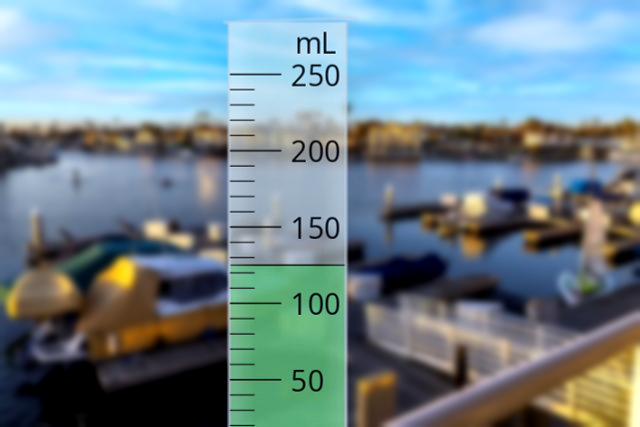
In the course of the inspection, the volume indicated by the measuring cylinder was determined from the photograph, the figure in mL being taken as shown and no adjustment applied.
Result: 125 mL
